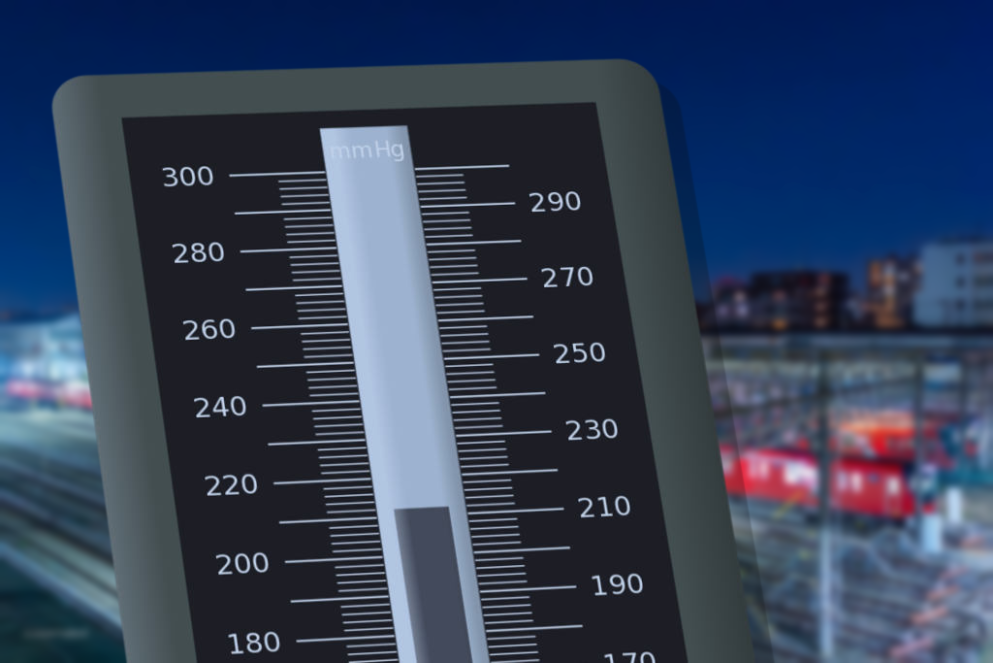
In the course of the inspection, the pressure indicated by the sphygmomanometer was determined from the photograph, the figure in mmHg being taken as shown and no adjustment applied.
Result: 212 mmHg
